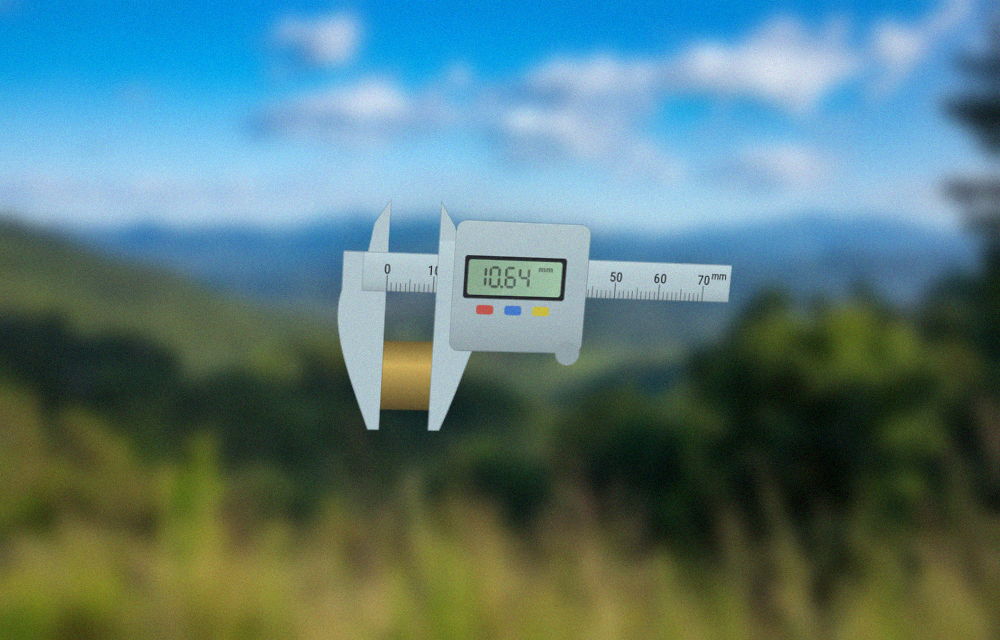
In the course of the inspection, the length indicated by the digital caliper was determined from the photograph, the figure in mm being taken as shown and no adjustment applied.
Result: 10.64 mm
